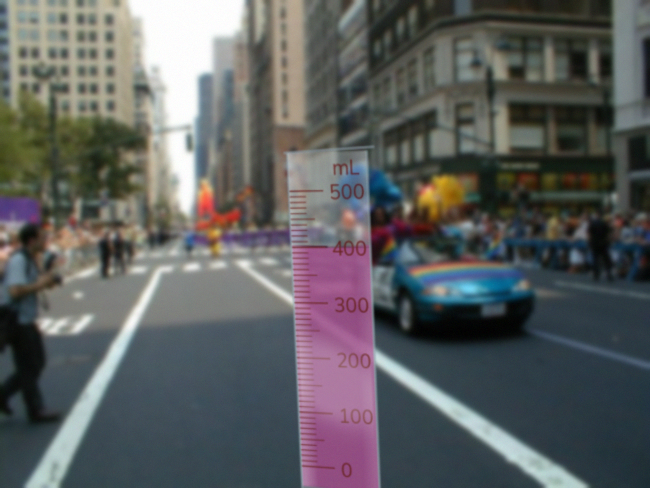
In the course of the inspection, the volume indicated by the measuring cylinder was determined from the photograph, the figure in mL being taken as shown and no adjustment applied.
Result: 400 mL
